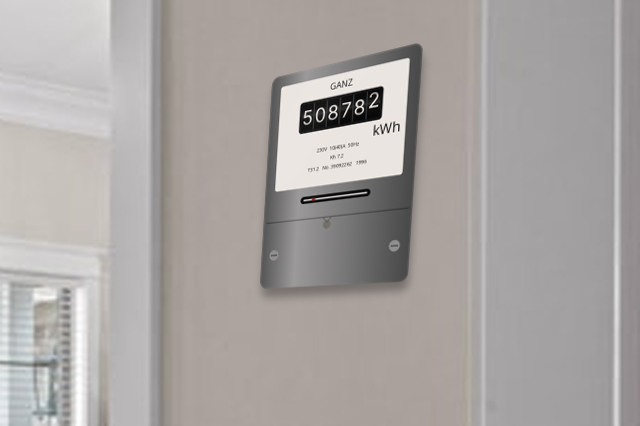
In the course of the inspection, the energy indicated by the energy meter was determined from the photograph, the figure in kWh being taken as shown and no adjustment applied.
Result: 508782 kWh
